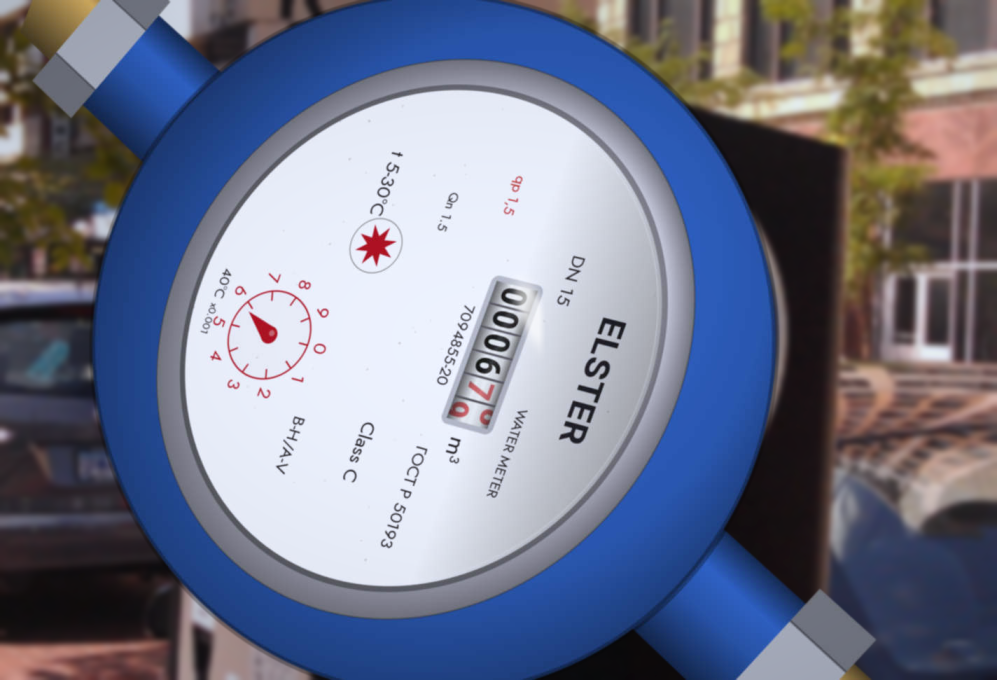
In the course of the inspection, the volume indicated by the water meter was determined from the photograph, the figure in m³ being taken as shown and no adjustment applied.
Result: 6.785 m³
